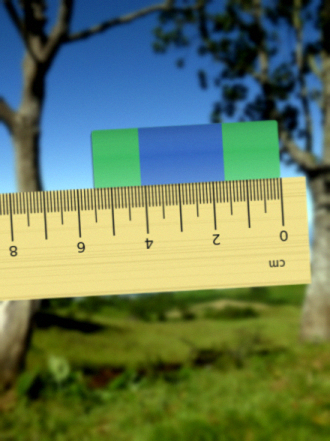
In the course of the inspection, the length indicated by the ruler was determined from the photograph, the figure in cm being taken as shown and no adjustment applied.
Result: 5.5 cm
